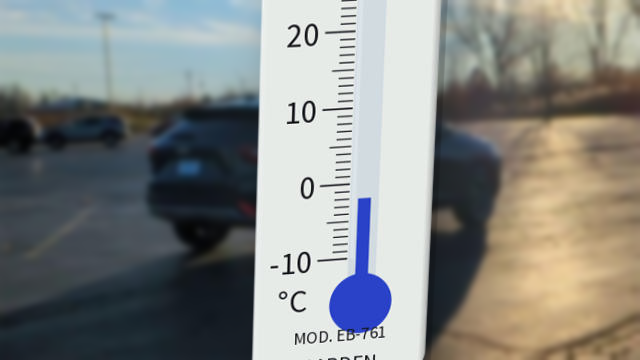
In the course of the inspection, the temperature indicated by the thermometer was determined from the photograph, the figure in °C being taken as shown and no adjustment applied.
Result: -2 °C
